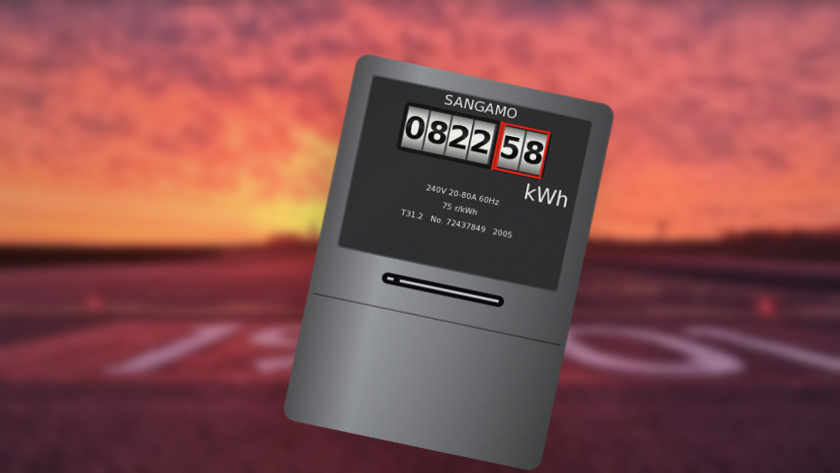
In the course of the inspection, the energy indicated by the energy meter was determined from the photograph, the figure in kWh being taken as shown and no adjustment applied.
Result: 822.58 kWh
